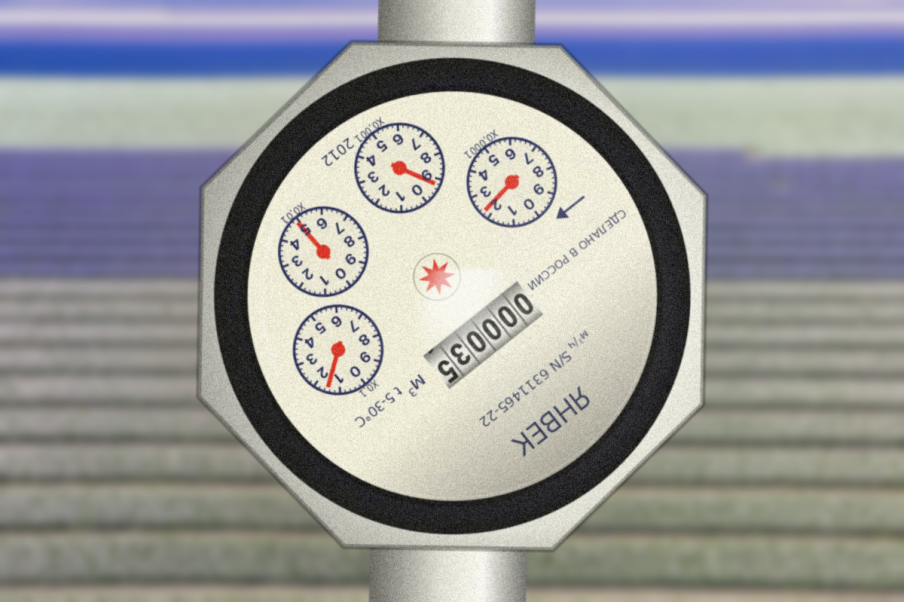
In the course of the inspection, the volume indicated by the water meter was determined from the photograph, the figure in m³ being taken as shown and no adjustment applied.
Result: 35.1492 m³
